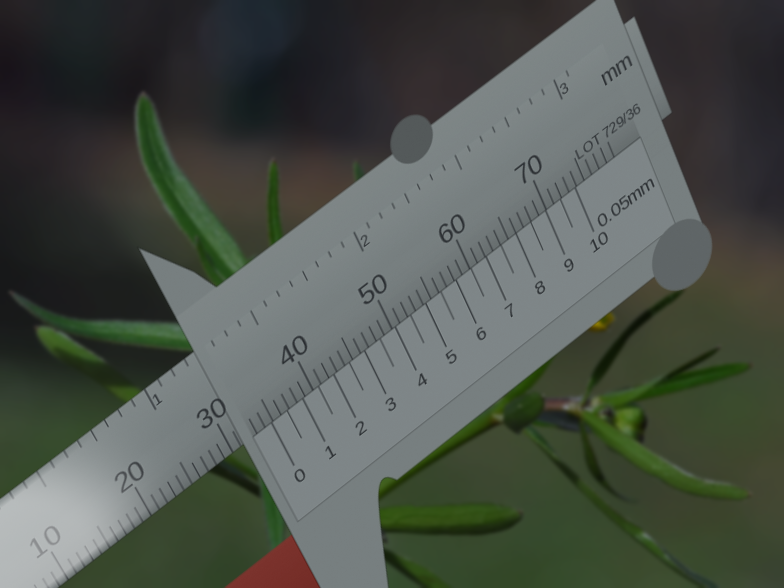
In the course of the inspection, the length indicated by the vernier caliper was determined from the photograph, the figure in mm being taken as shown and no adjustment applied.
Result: 34.8 mm
